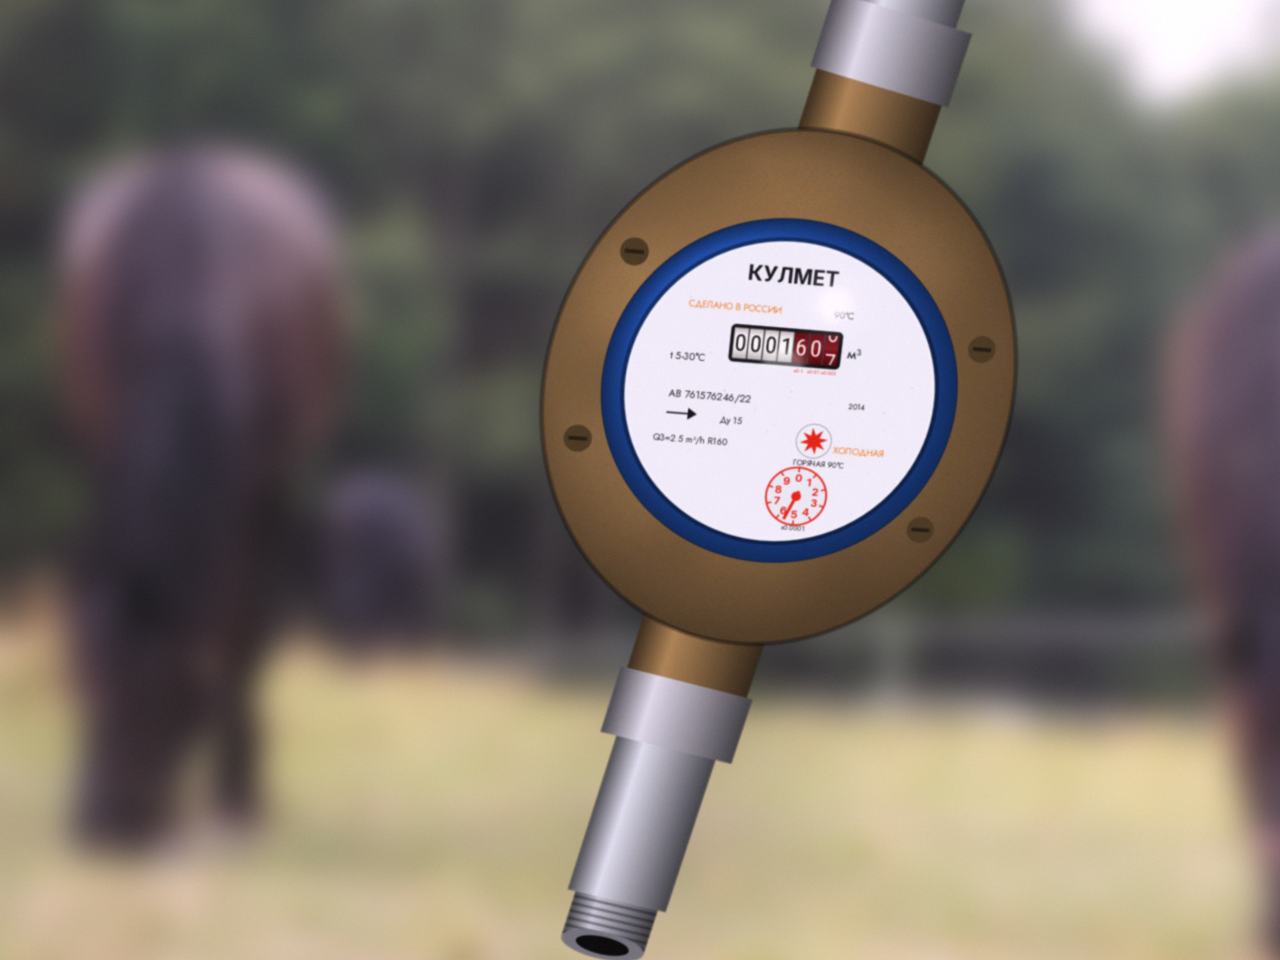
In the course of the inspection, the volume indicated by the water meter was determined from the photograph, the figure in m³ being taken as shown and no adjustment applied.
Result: 1.6065 m³
